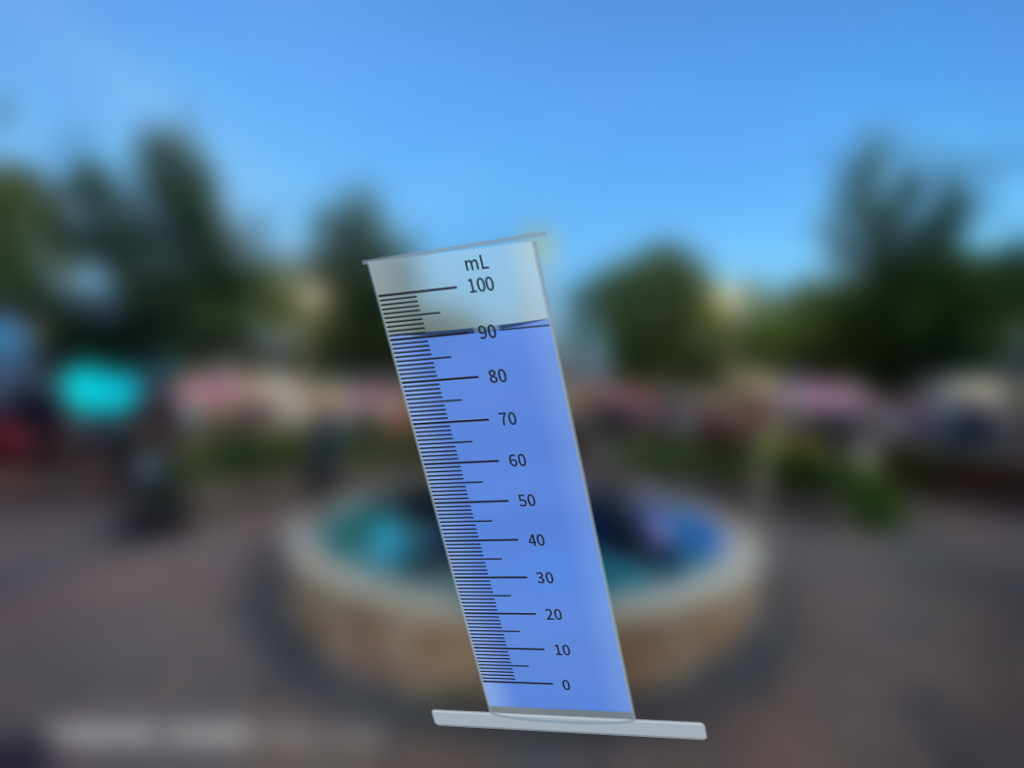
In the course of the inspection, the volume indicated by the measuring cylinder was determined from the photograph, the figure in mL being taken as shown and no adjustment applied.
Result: 90 mL
